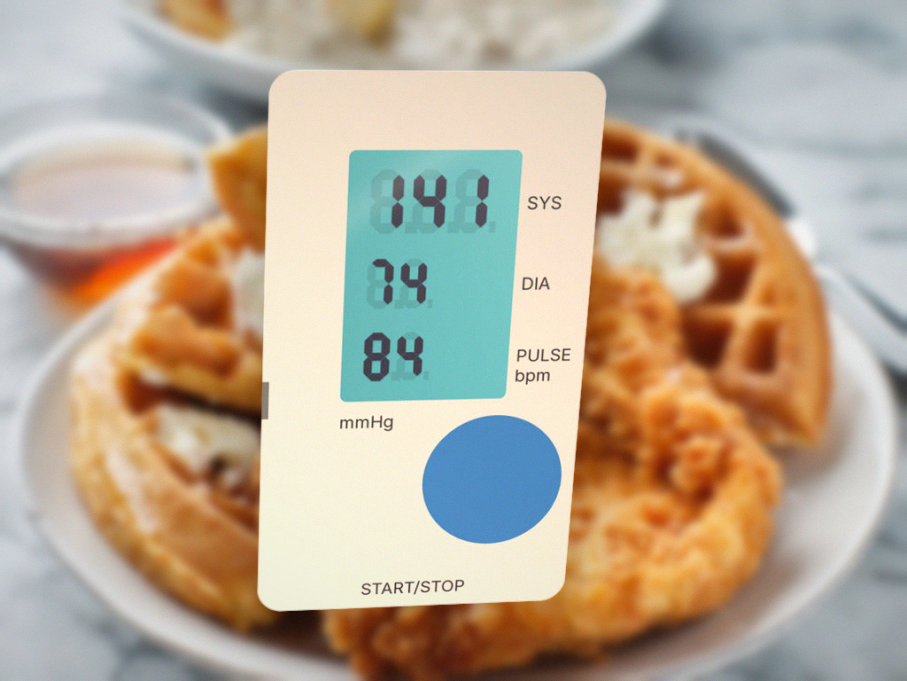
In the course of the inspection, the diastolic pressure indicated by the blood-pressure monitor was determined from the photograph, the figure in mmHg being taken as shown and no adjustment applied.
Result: 74 mmHg
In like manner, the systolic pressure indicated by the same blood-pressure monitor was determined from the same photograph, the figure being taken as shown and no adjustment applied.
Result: 141 mmHg
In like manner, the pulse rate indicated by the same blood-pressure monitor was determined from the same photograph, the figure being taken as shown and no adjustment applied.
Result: 84 bpm
